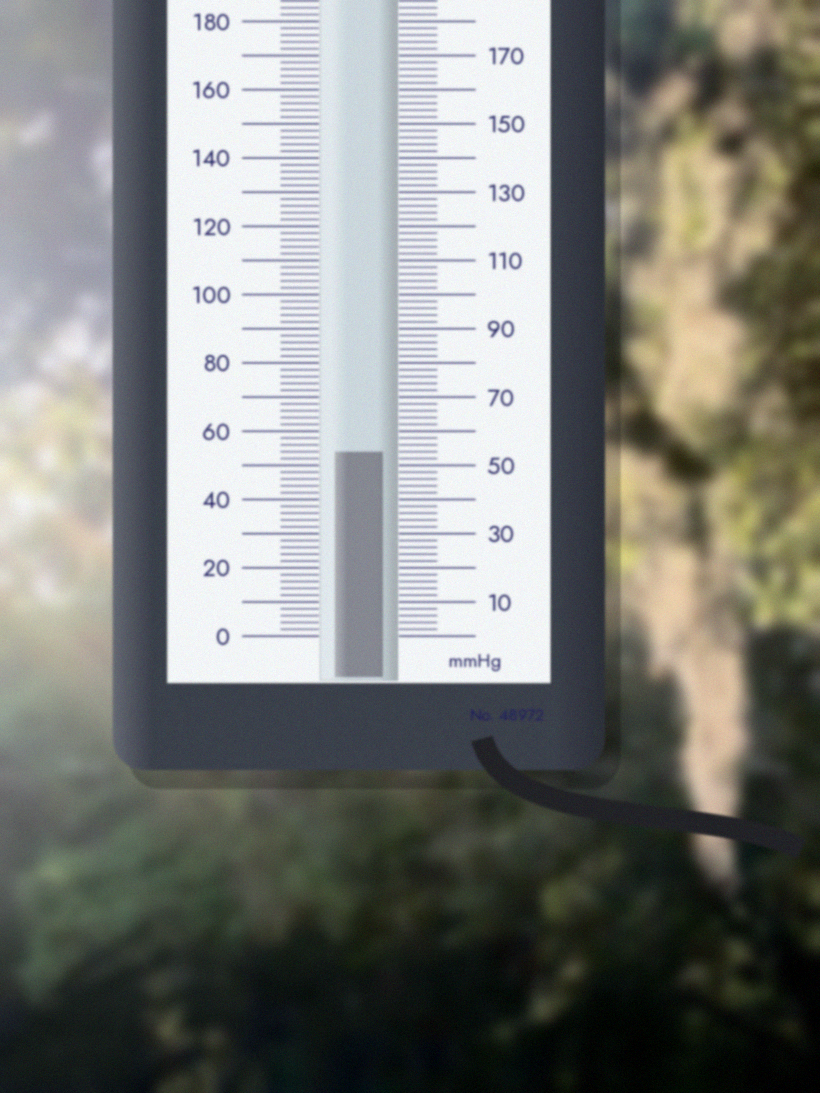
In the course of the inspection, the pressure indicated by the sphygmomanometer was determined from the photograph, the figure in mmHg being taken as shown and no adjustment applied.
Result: 54 mmHg
